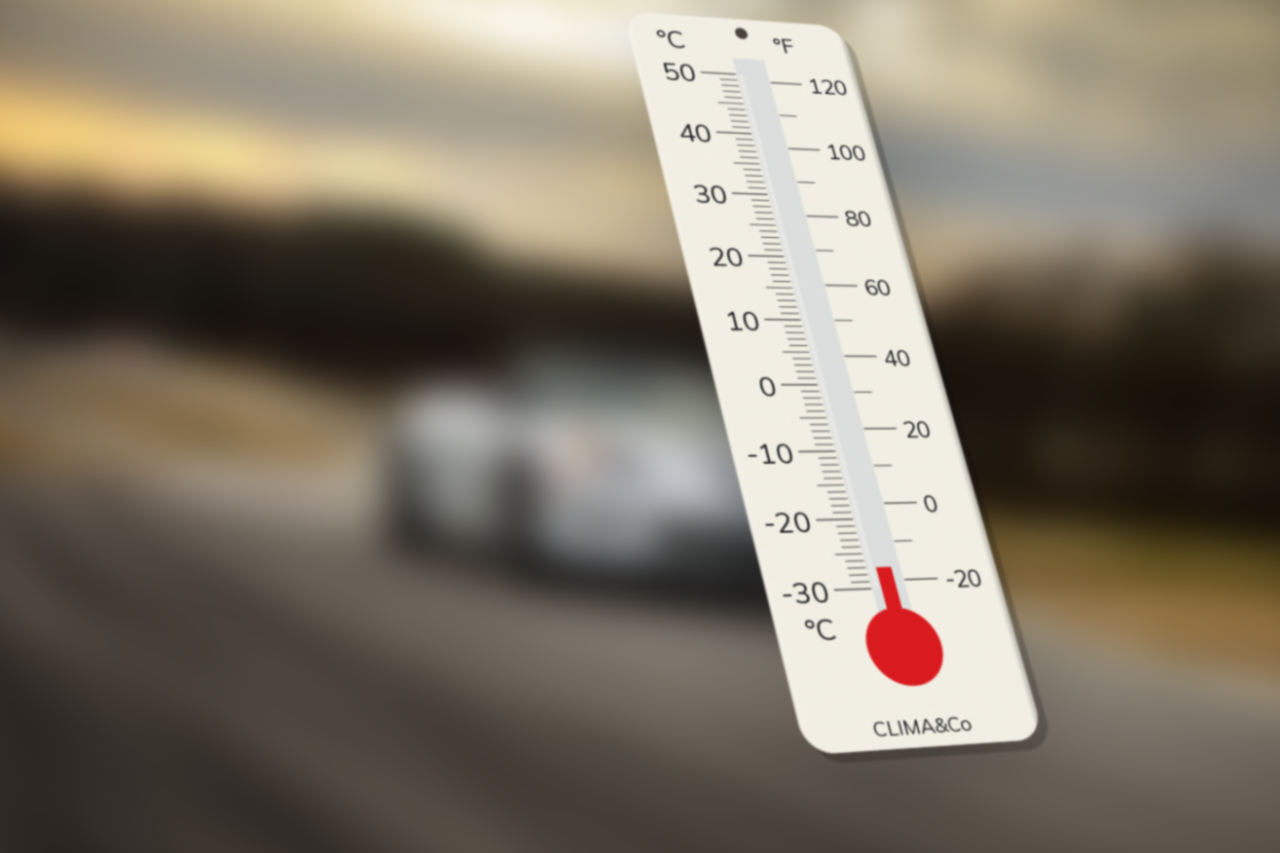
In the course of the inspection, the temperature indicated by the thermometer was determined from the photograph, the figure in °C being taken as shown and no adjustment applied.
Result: -27 °C
